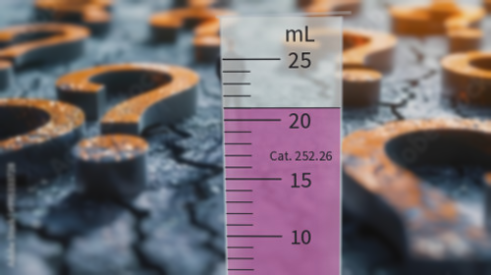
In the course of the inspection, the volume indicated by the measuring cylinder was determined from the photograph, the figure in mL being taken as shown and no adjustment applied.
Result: 21 mL
